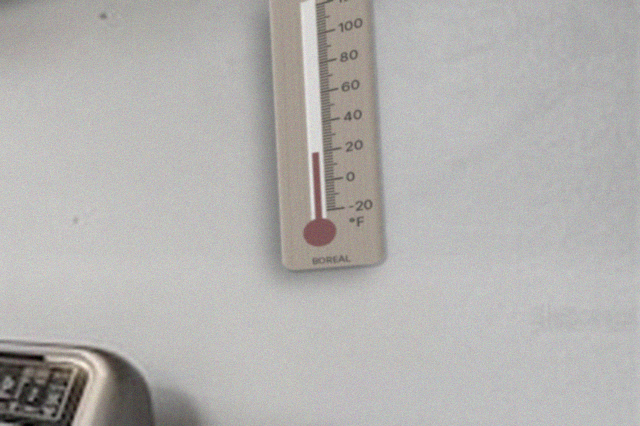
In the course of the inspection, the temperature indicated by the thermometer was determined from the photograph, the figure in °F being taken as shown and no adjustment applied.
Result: 20 °F
